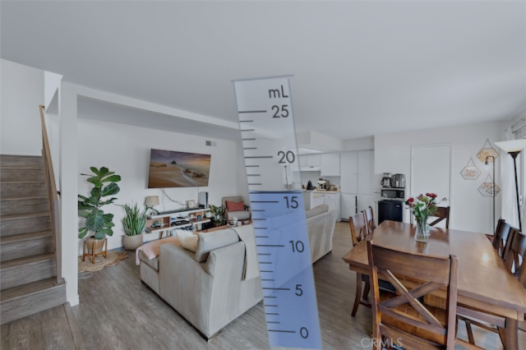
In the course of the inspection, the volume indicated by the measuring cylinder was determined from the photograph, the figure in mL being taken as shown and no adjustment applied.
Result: 16 mL
